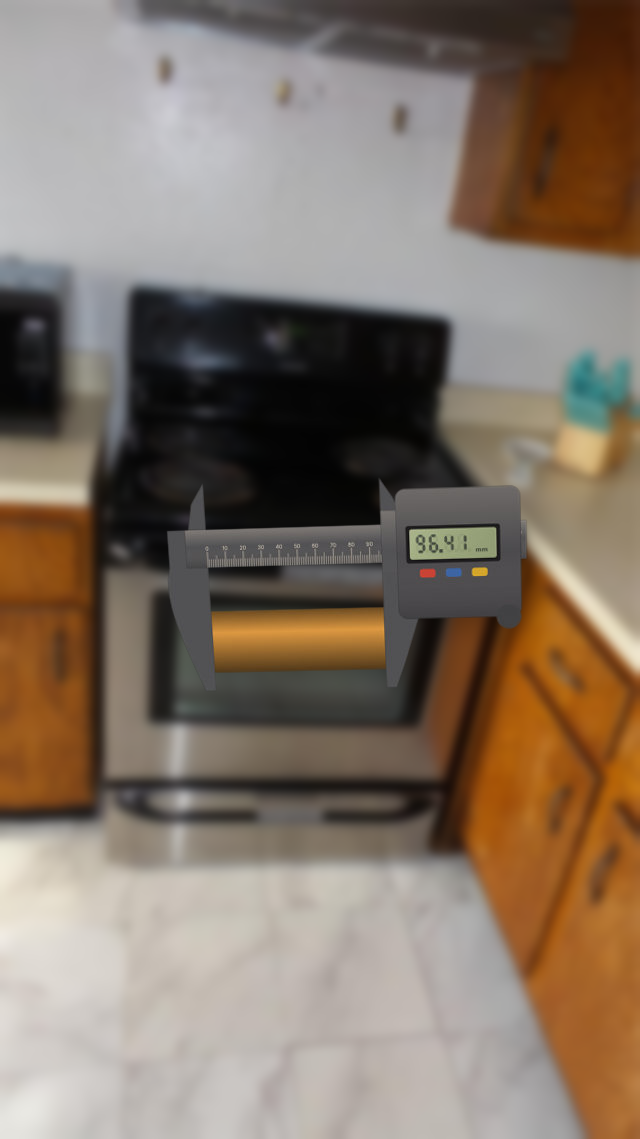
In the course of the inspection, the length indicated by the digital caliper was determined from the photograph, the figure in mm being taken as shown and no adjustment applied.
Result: 96.41 mm
